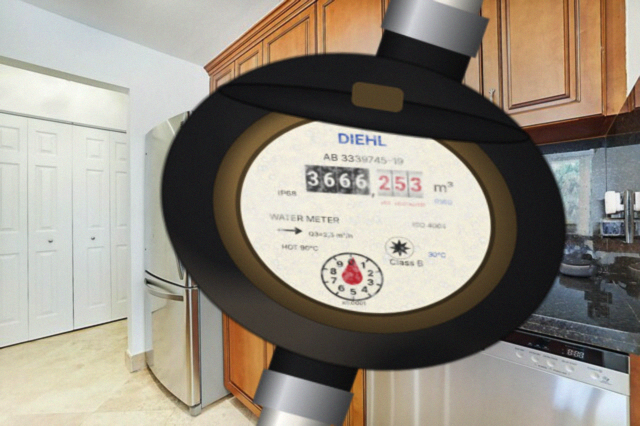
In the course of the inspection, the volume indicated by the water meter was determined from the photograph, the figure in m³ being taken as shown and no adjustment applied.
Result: 3666.2530 m³
